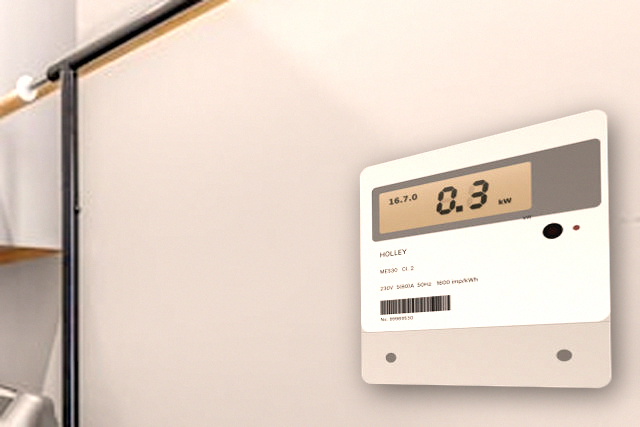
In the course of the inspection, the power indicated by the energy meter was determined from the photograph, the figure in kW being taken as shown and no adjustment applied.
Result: 0.3 kW
